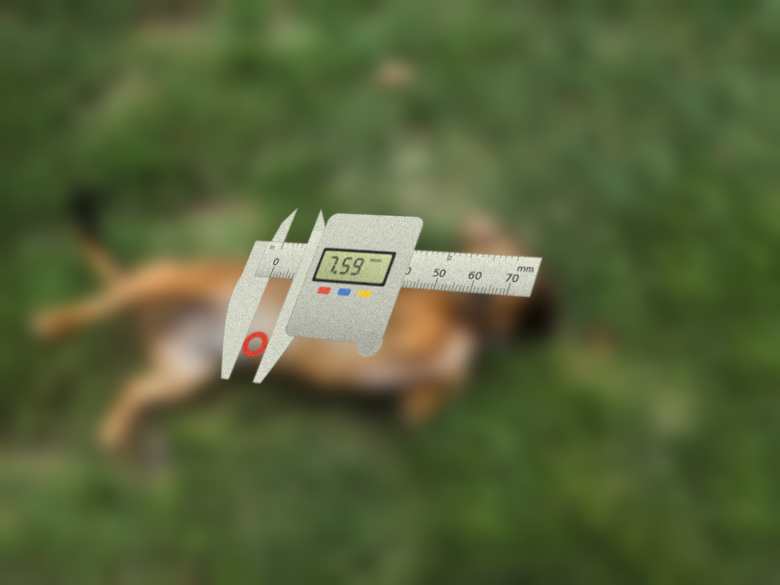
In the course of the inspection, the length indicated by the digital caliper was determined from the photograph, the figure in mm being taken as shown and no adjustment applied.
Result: 7.59 mm
